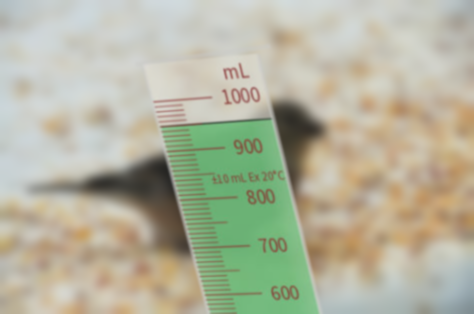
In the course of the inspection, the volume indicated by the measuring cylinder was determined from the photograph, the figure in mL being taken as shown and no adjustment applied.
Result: 950 mL
